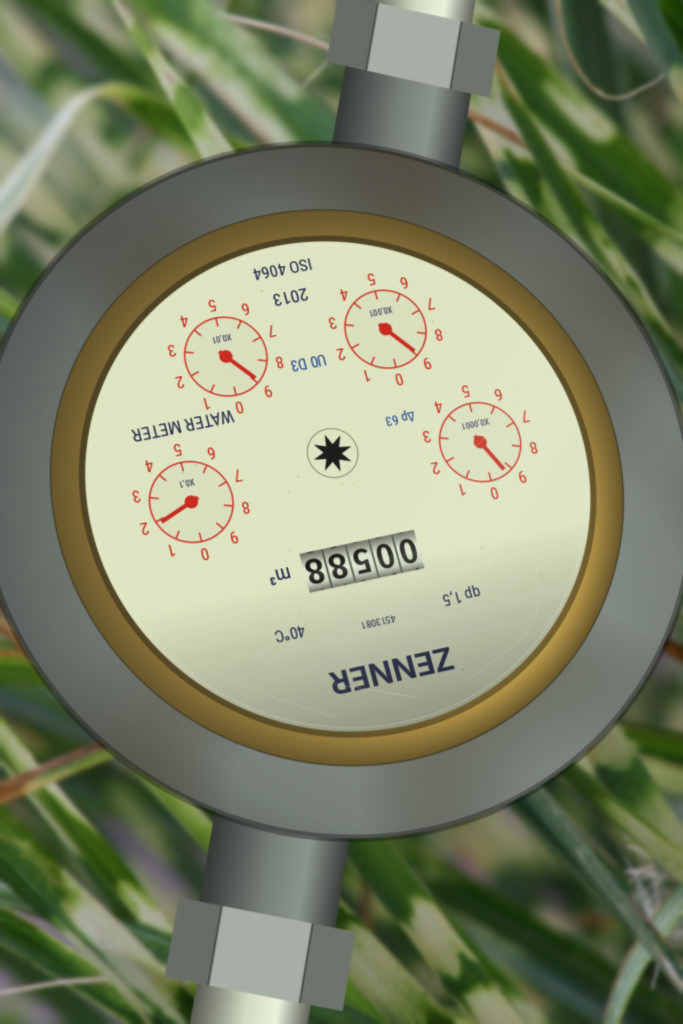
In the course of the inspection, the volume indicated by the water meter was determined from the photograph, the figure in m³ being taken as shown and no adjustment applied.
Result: 588.1889 m³
